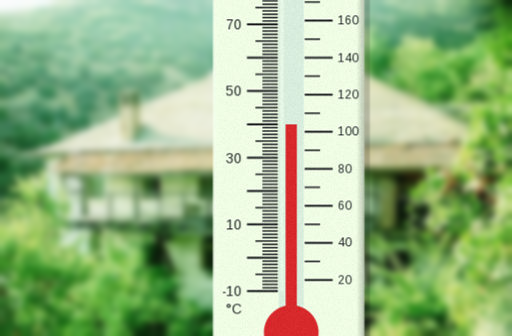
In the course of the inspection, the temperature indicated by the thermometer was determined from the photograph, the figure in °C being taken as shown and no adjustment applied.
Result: 40 °C
